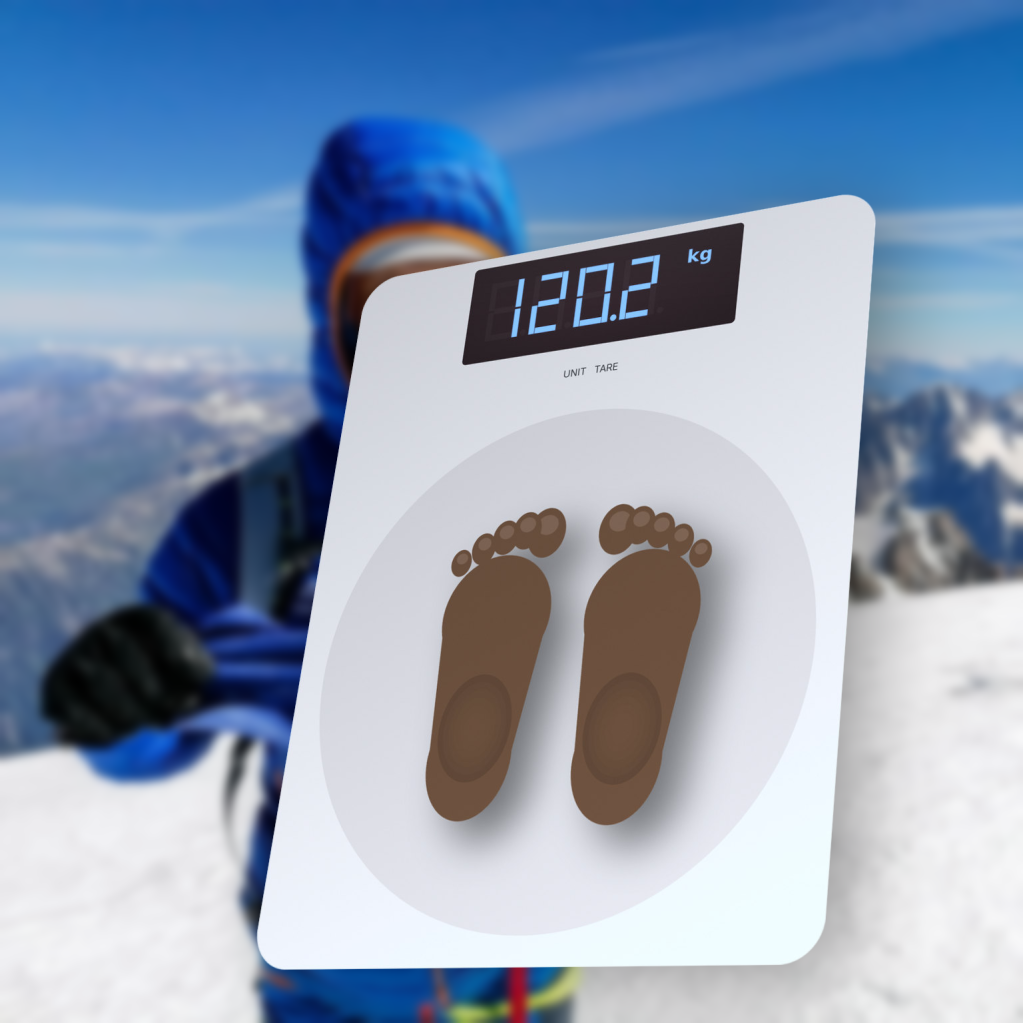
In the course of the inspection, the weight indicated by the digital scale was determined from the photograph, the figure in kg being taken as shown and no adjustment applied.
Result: 120.2 kg
